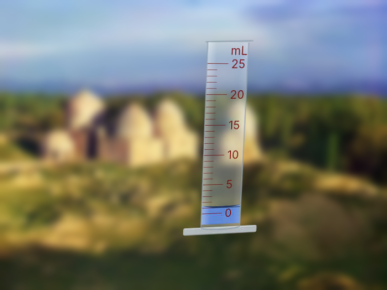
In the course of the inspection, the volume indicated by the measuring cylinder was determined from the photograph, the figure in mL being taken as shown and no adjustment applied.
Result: 1 mL
